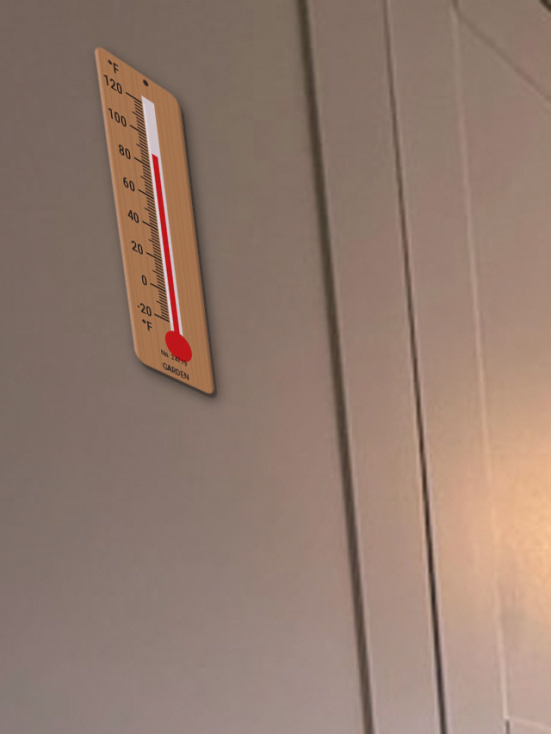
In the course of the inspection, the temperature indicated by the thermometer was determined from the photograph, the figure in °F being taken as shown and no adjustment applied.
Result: 90 °F
